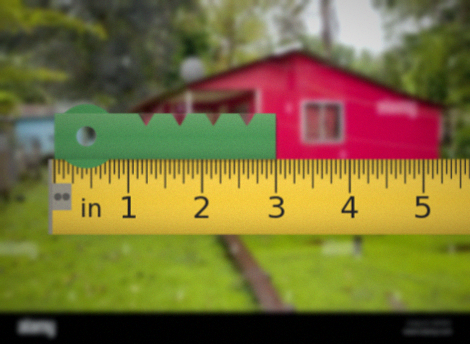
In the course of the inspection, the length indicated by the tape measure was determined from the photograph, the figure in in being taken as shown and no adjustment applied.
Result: 3 in
